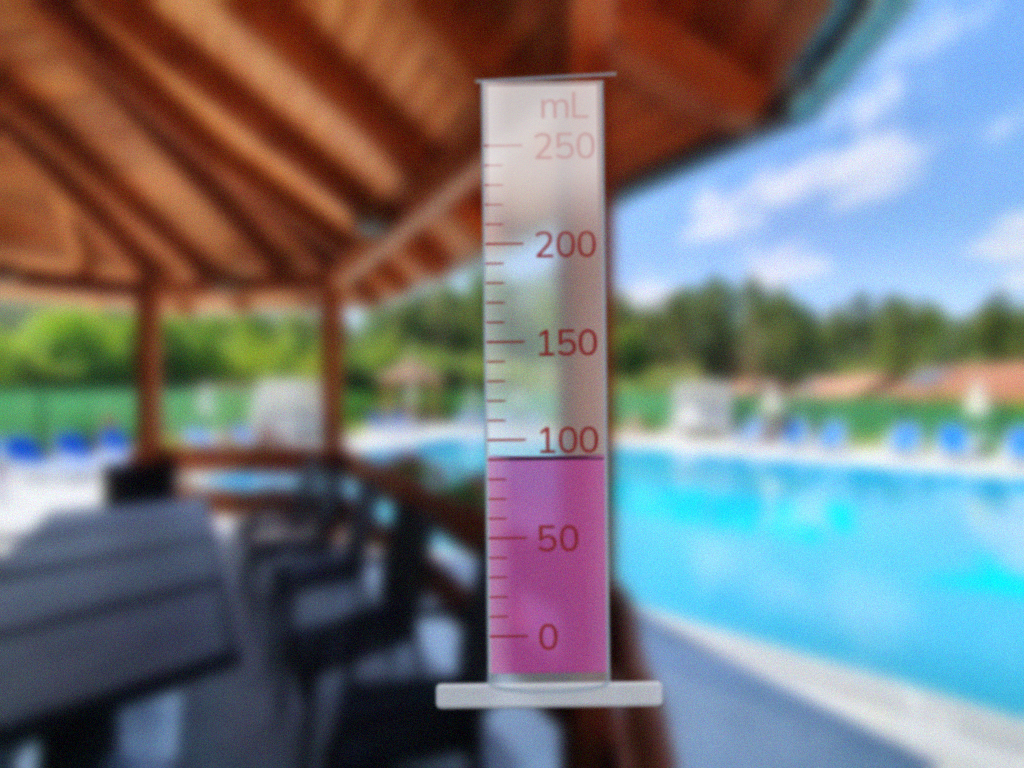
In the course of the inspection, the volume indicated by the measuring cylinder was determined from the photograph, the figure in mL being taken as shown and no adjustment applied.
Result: 90 mL
